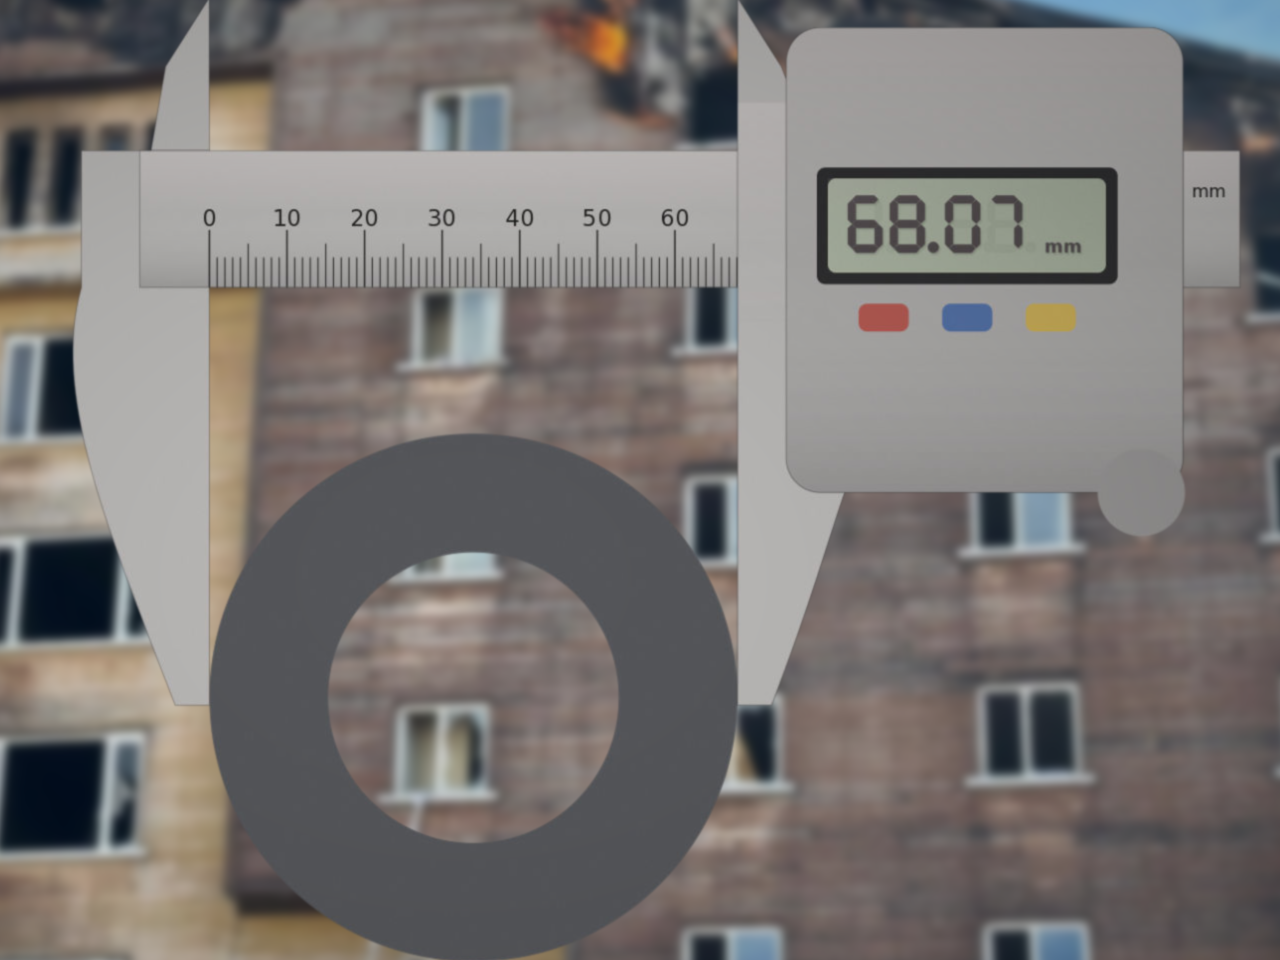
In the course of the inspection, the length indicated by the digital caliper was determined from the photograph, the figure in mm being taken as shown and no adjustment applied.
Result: 68.07 mm
